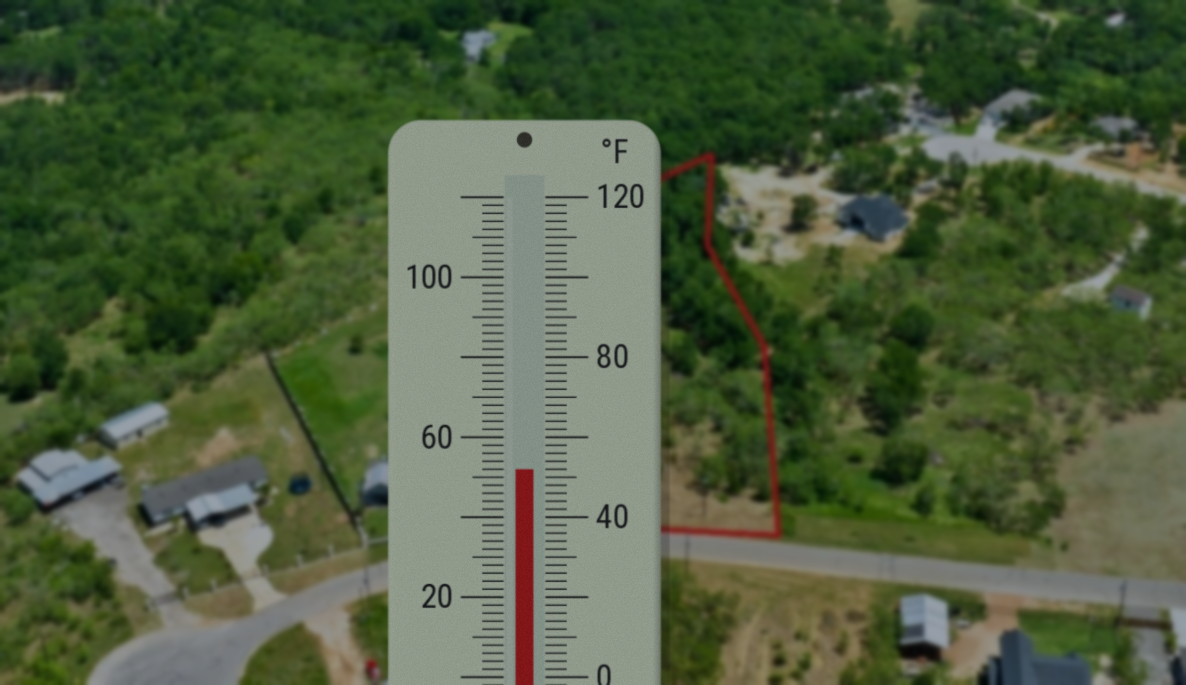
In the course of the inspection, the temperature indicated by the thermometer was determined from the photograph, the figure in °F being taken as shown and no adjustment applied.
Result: 52 °F
